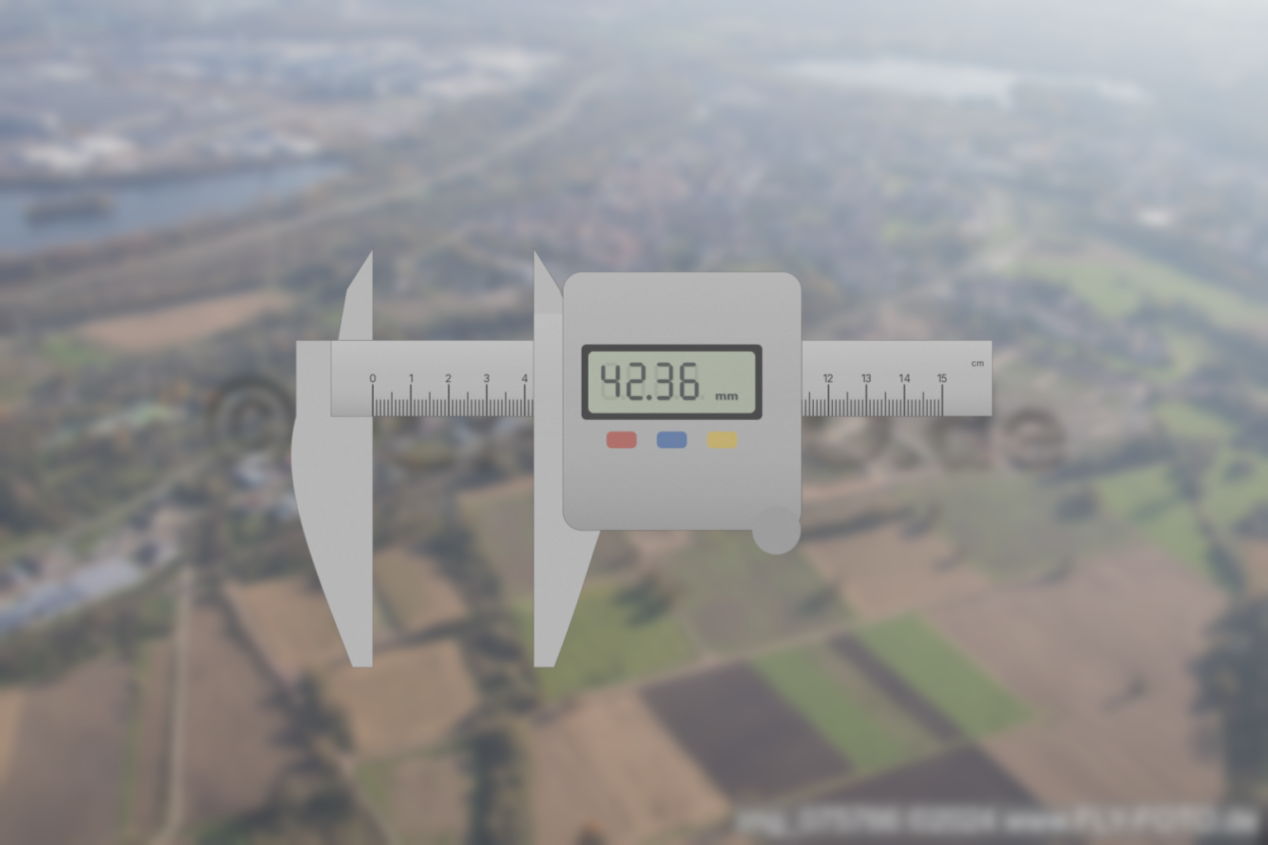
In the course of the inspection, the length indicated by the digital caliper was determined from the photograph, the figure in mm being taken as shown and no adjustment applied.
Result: 42.36 mm
